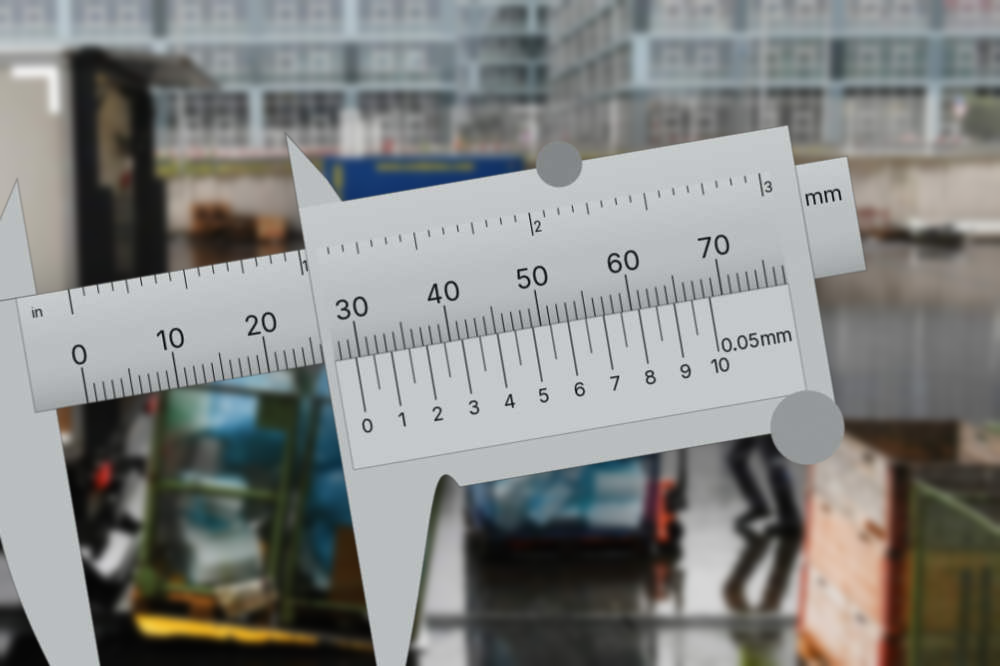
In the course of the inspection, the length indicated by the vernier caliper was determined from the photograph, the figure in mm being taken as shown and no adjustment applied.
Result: 29.6 mm
